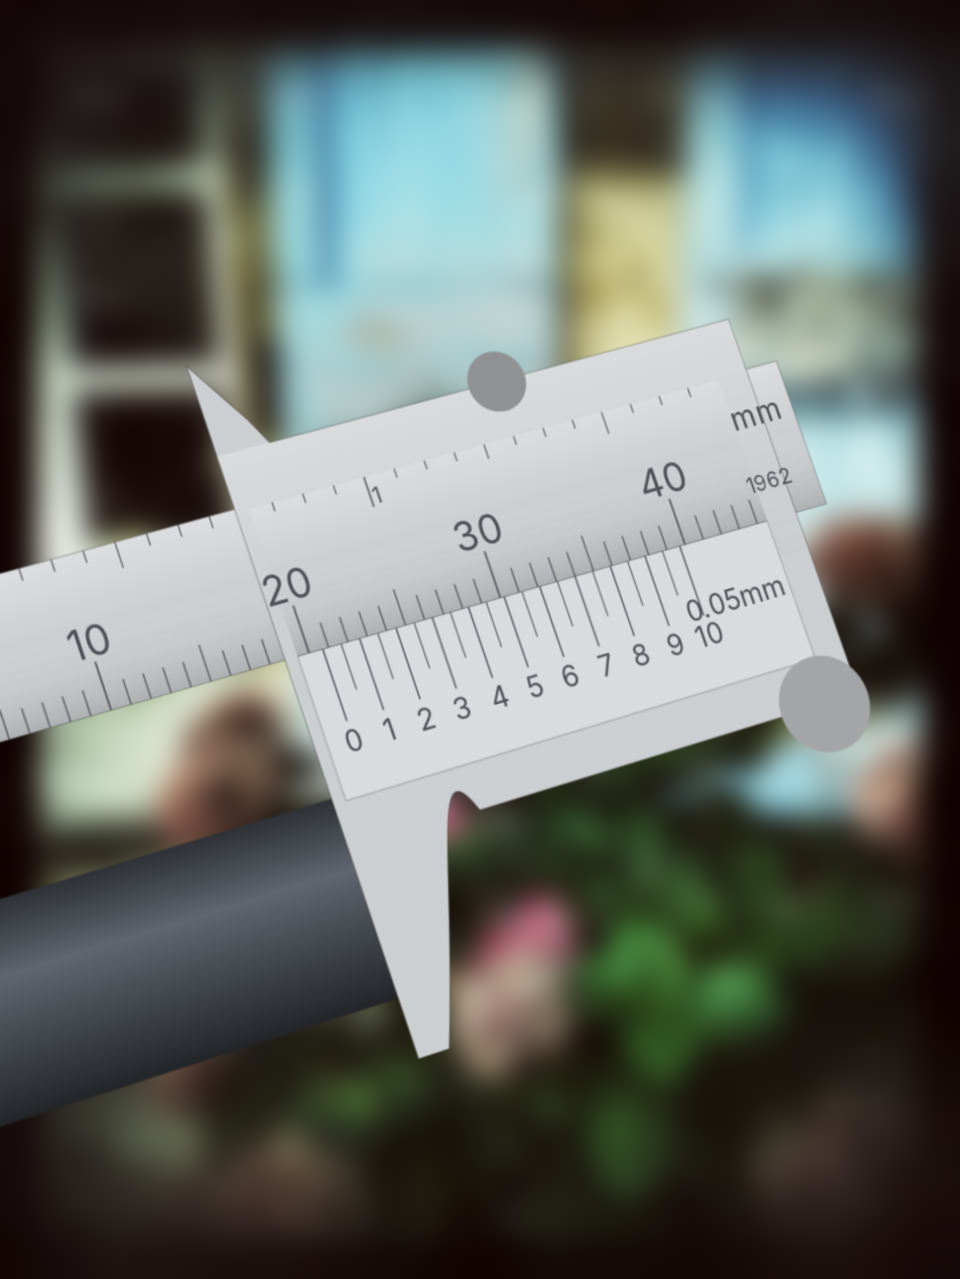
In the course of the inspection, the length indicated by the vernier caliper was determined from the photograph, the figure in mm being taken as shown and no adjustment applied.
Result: 20.7 mm
